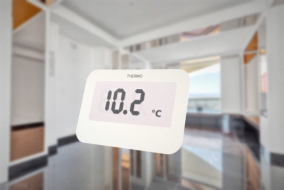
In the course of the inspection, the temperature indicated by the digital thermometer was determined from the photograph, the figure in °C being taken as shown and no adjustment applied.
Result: 10.2 °C
